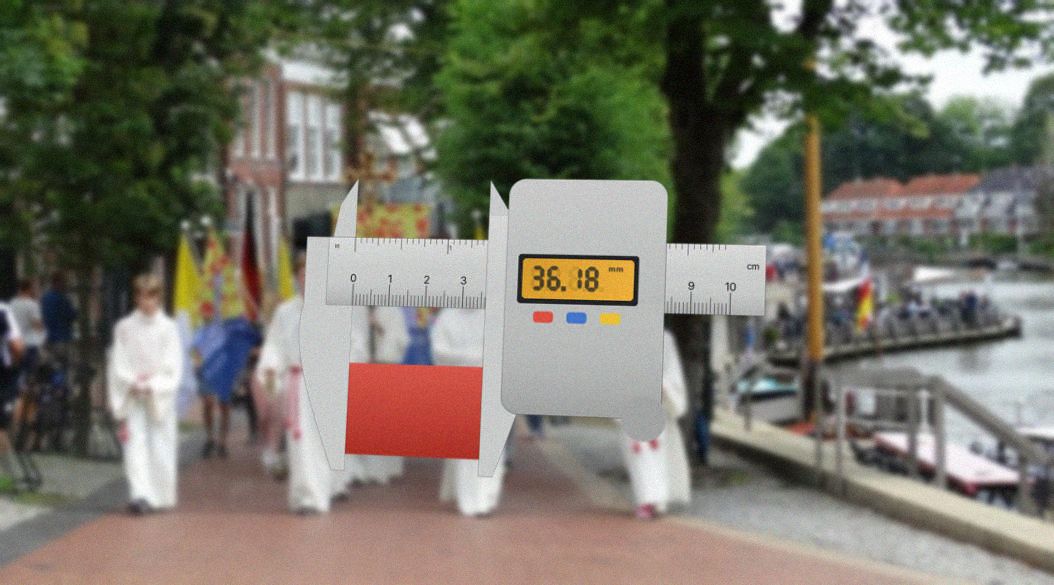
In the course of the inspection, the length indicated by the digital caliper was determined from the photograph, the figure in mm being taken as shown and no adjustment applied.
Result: 36.18 mm
